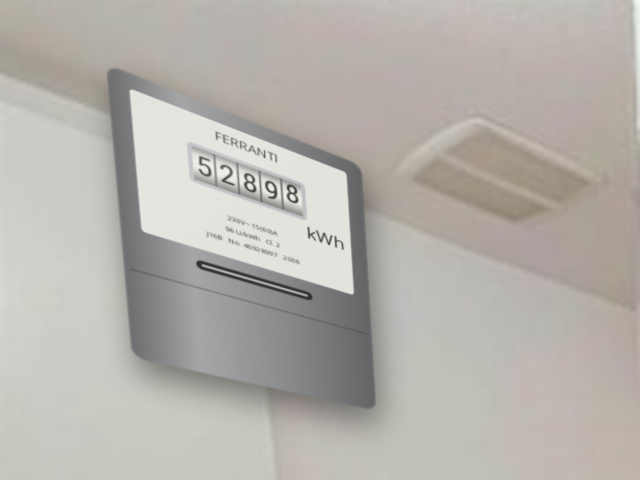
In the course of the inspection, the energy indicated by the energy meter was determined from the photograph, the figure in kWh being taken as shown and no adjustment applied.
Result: 52898 kWh
